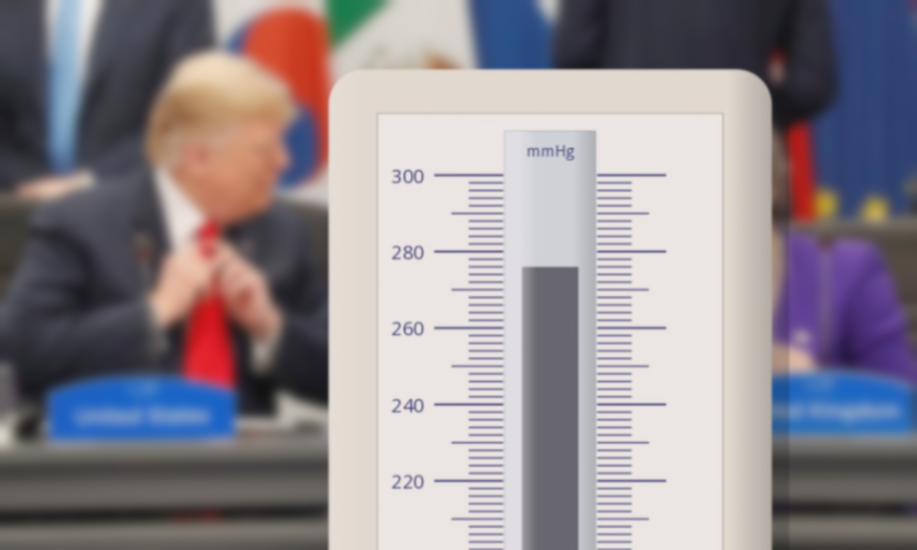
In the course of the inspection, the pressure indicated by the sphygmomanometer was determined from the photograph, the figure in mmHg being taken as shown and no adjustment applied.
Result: 276 mmHg
